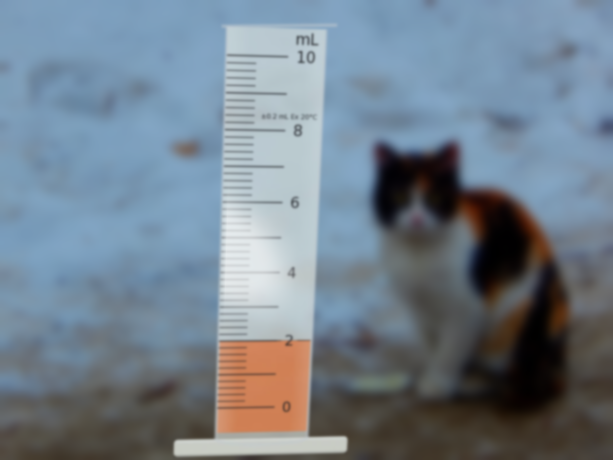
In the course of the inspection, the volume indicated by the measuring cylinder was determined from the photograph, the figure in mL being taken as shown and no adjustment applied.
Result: 2 mL
